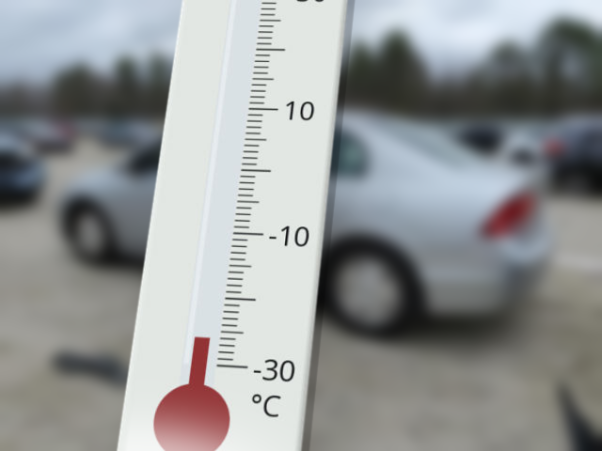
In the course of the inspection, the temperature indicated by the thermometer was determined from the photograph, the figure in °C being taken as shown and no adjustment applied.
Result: -26 °C
